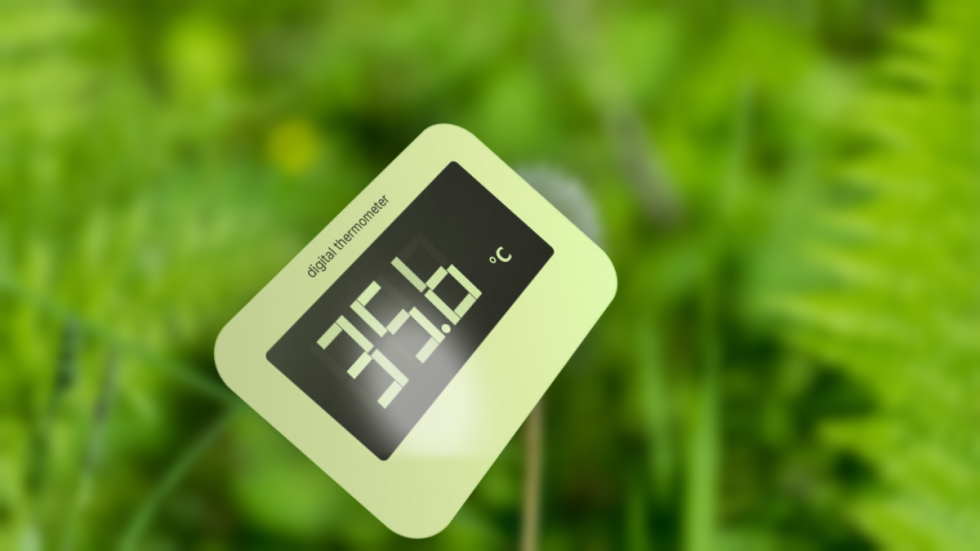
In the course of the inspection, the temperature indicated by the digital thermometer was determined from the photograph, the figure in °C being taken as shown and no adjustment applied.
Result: 35.6 °C
